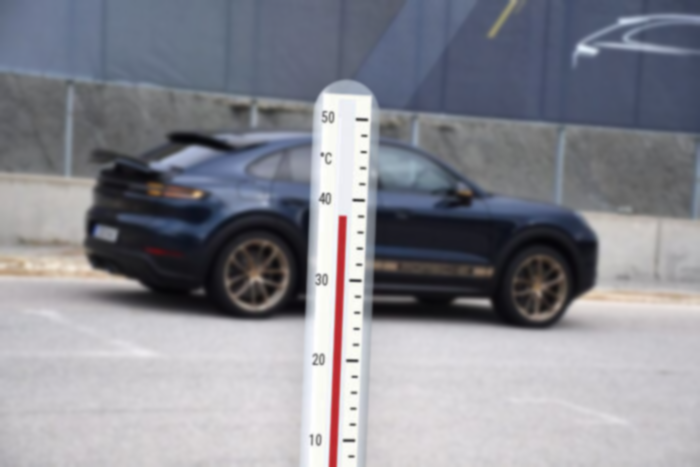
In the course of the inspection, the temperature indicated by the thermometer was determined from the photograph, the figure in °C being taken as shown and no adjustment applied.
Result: 38 °C
